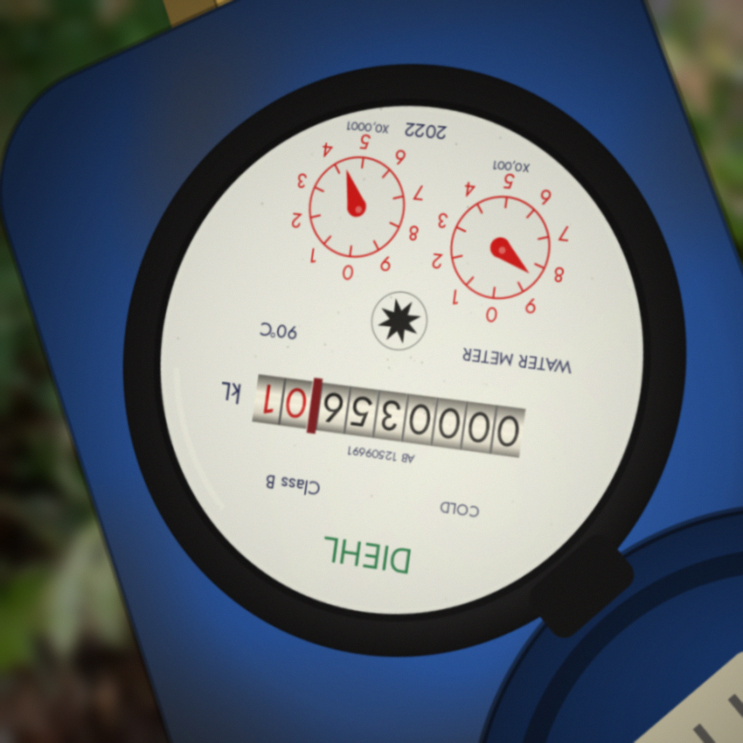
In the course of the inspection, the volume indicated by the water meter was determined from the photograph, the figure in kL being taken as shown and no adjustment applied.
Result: 356.0184 kL
